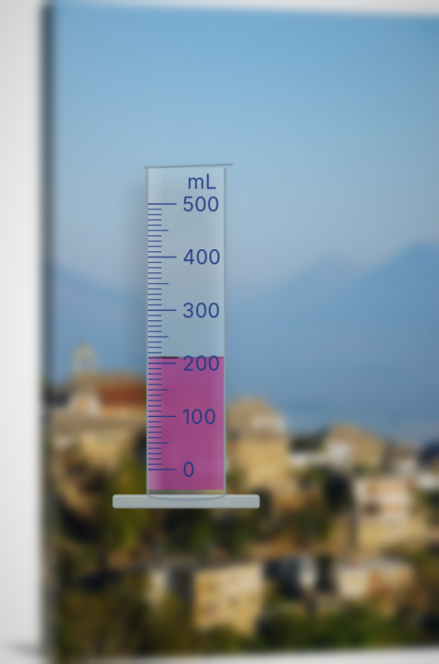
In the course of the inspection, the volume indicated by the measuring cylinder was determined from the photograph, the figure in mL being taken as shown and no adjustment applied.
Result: 210 mL
